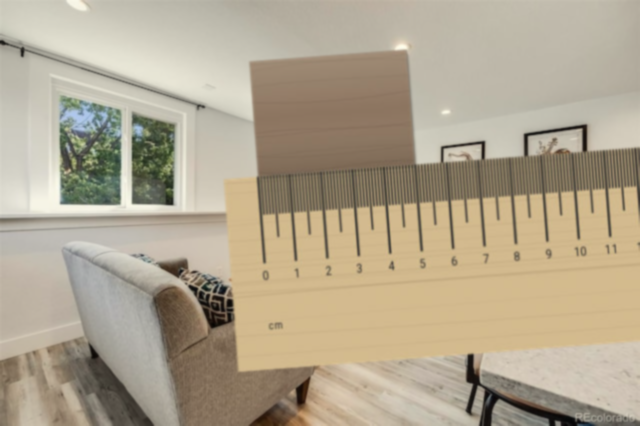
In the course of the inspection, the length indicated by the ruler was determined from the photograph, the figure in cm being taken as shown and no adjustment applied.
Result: 5 cm
